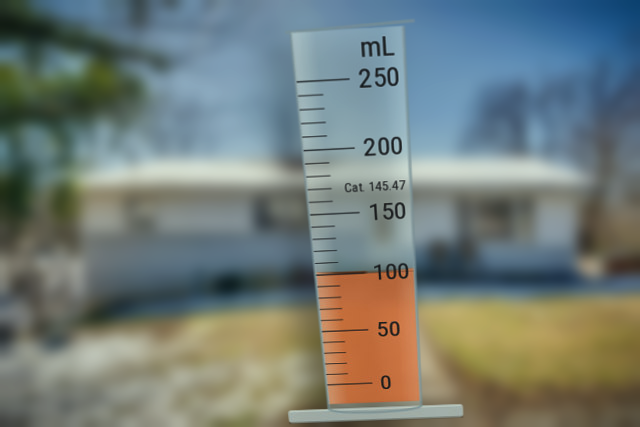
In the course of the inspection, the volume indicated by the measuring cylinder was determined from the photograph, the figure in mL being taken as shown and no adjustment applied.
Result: 100 mL
